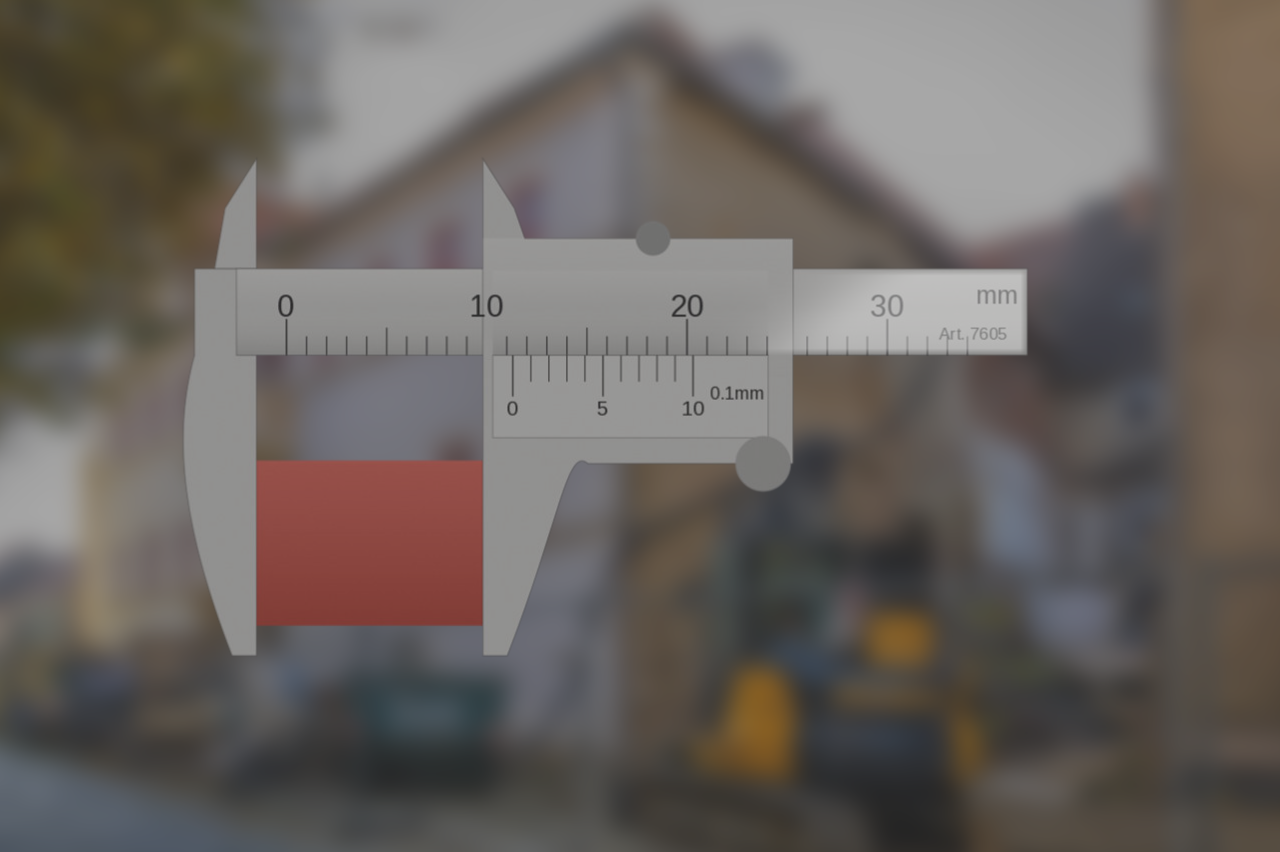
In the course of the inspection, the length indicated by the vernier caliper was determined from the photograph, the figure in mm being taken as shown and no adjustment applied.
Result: 11.3 mm
